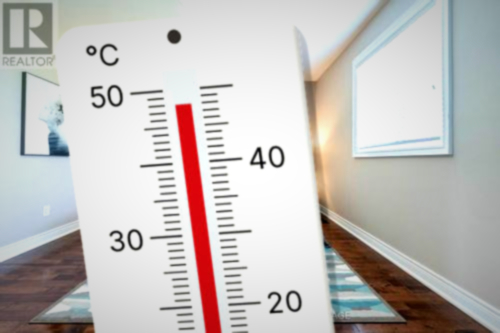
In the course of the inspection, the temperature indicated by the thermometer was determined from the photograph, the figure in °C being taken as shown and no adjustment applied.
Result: 48 °C
